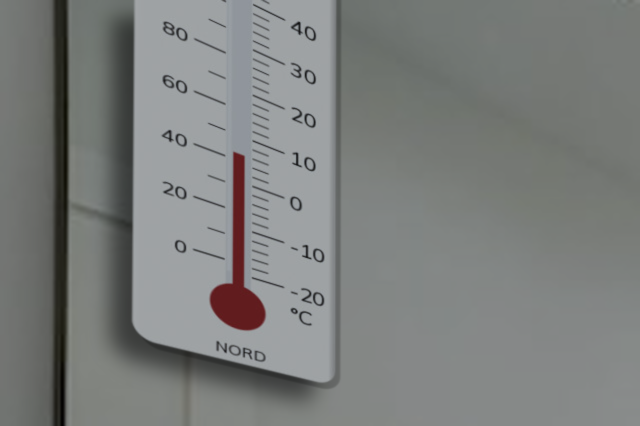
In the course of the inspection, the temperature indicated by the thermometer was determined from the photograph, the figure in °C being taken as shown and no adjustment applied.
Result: 6 °C
